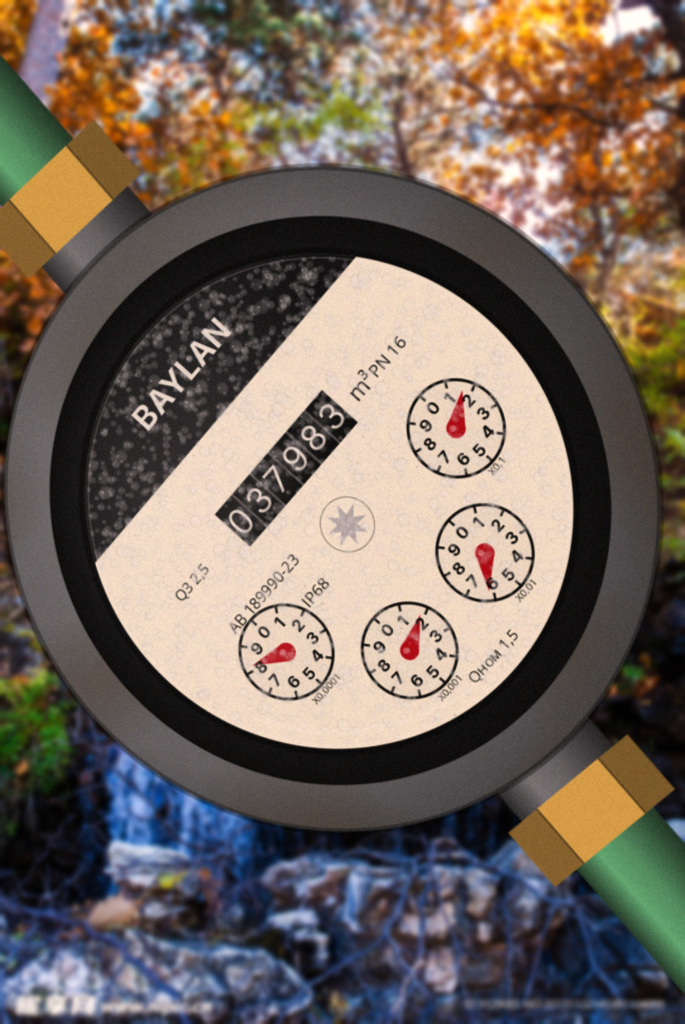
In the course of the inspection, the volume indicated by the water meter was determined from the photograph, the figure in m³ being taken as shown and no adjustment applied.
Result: 37983.1618 m³
